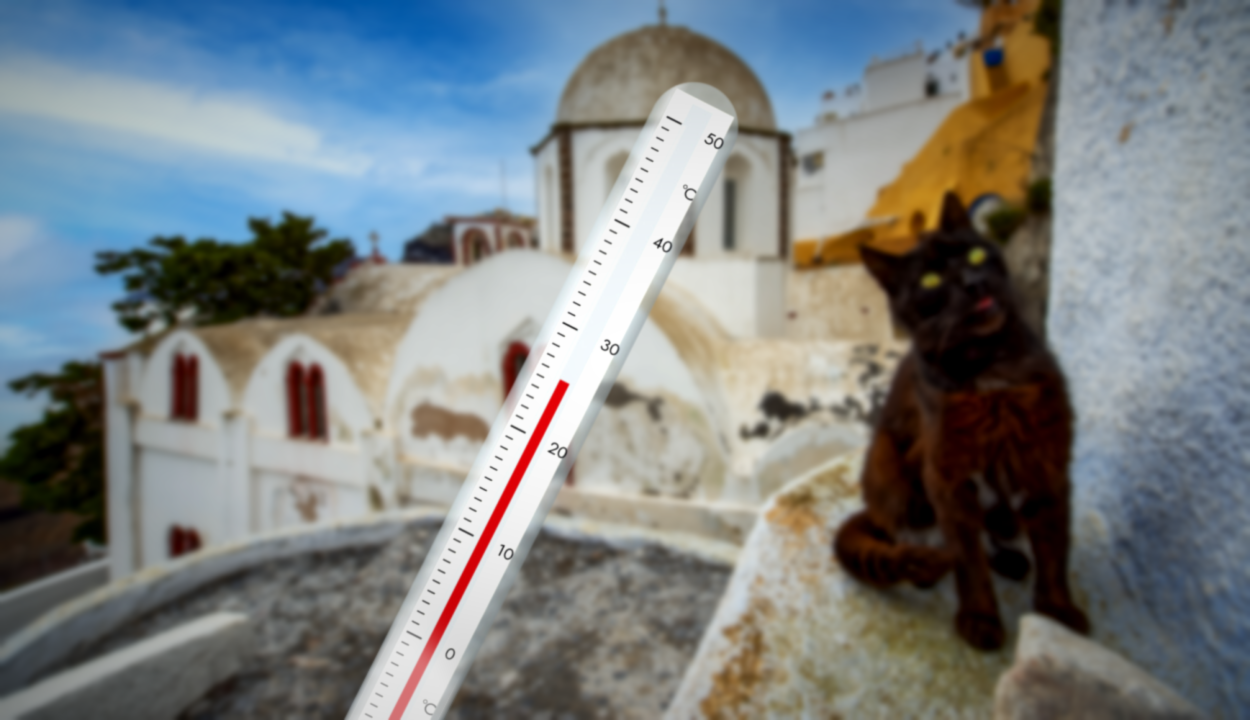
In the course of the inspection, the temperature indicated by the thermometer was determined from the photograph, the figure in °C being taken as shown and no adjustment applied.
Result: 25.5 °C
